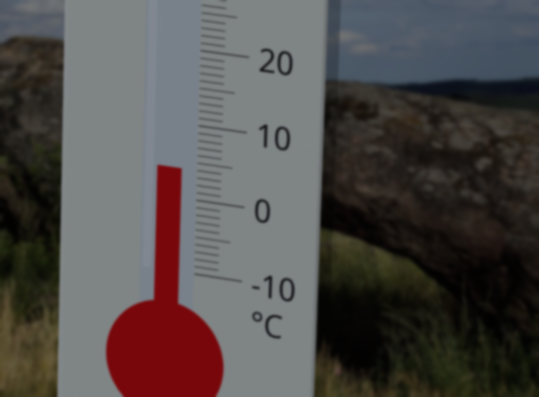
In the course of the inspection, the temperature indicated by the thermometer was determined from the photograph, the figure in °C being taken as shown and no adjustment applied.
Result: 4 °C
